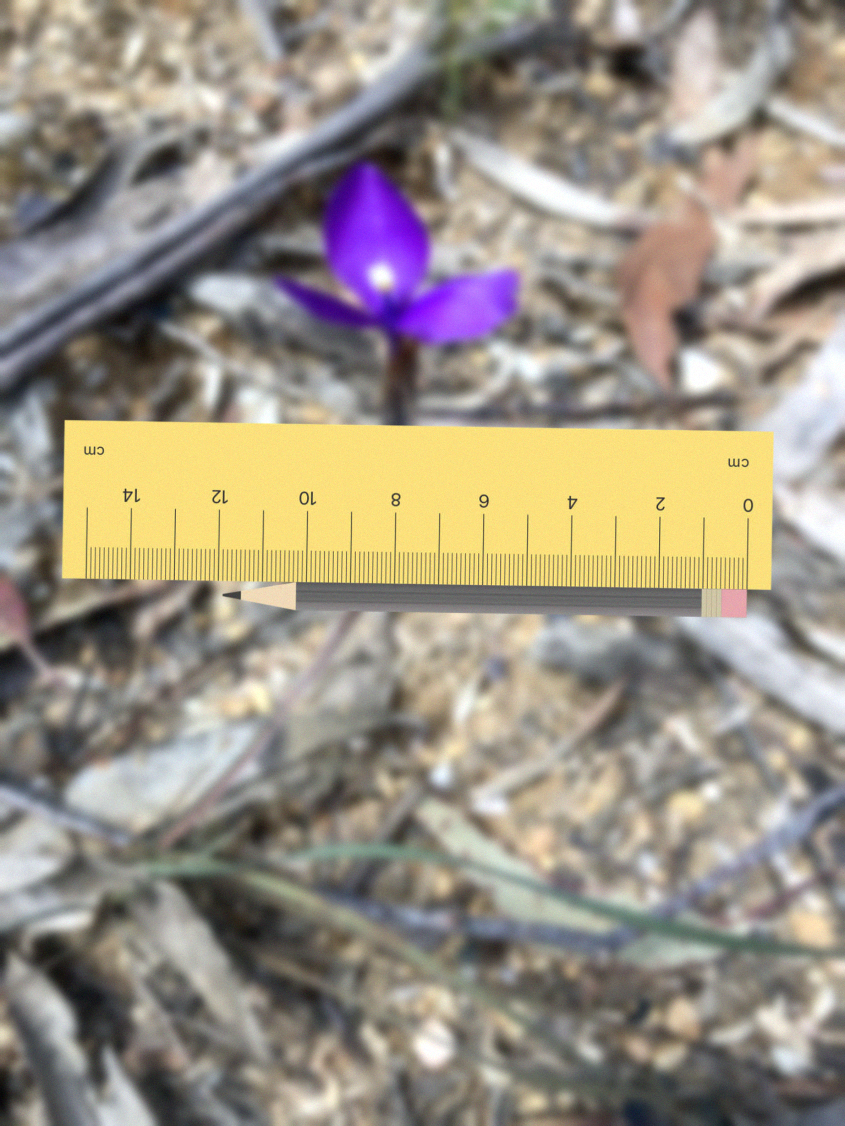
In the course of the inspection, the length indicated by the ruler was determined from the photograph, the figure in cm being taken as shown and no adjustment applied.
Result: 11.9 cm
